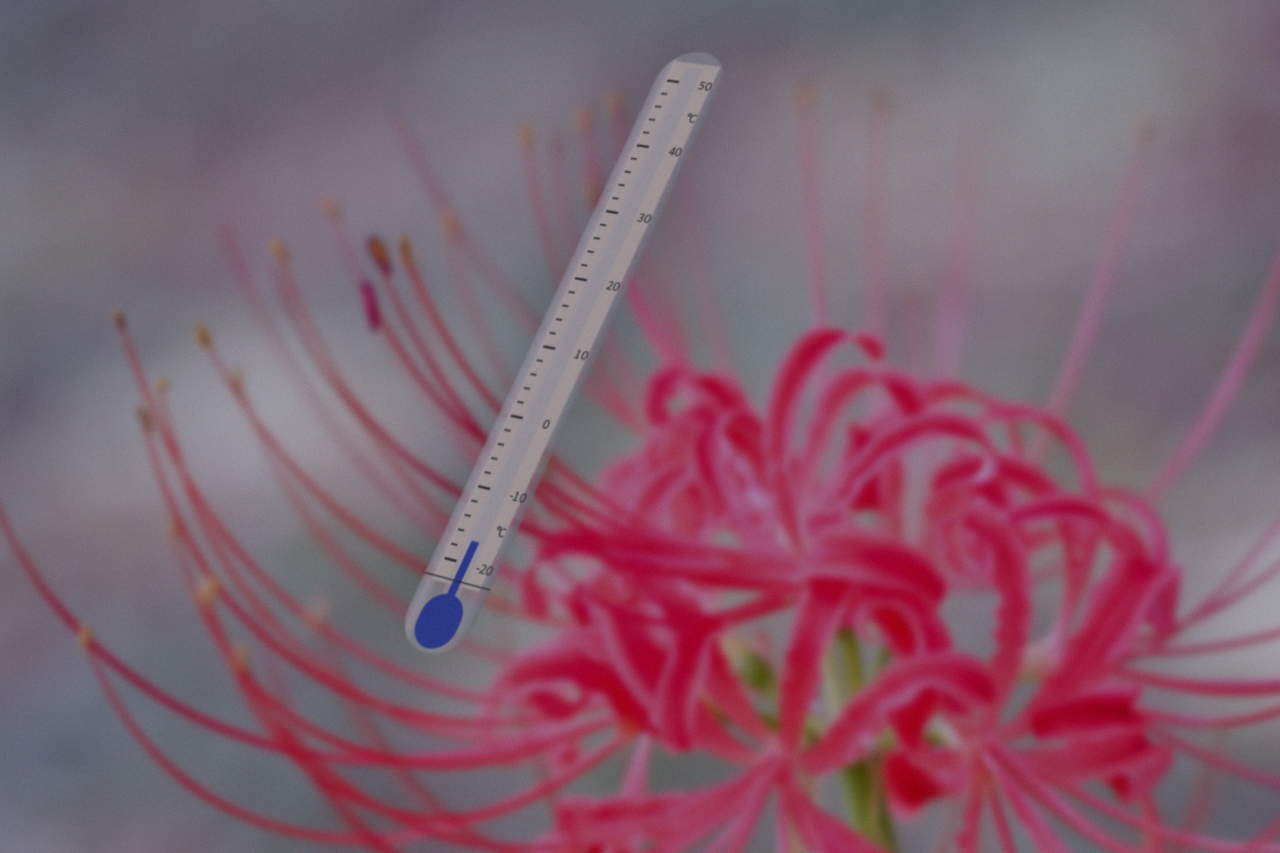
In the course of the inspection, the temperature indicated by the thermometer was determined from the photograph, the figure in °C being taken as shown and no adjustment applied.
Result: -17 °C
